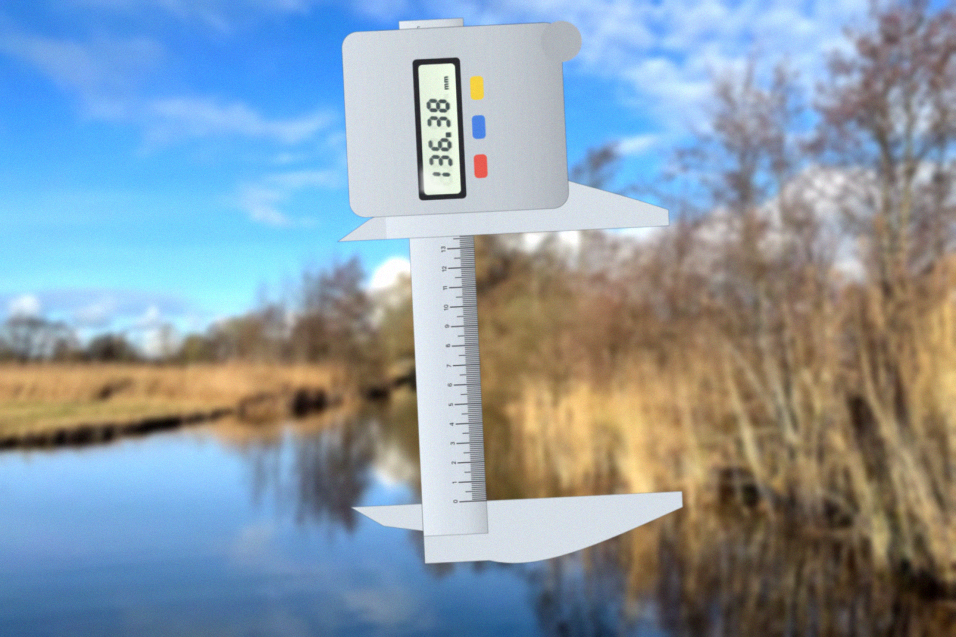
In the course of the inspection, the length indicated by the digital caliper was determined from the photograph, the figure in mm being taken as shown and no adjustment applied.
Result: 136.38 mm
